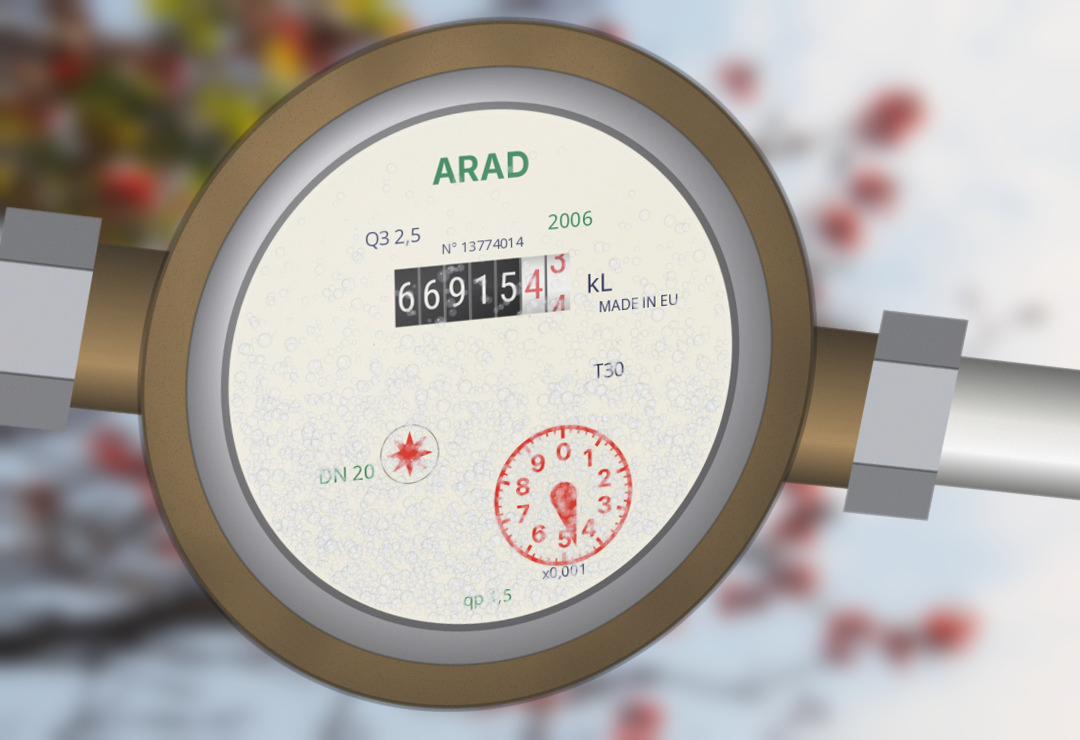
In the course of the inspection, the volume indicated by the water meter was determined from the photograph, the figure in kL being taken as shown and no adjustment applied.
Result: 66915.434 kL
